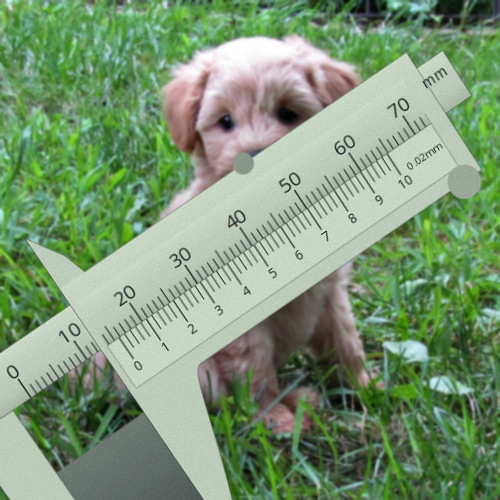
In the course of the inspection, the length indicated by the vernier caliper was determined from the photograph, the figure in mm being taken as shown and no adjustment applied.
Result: 15.8 mm
